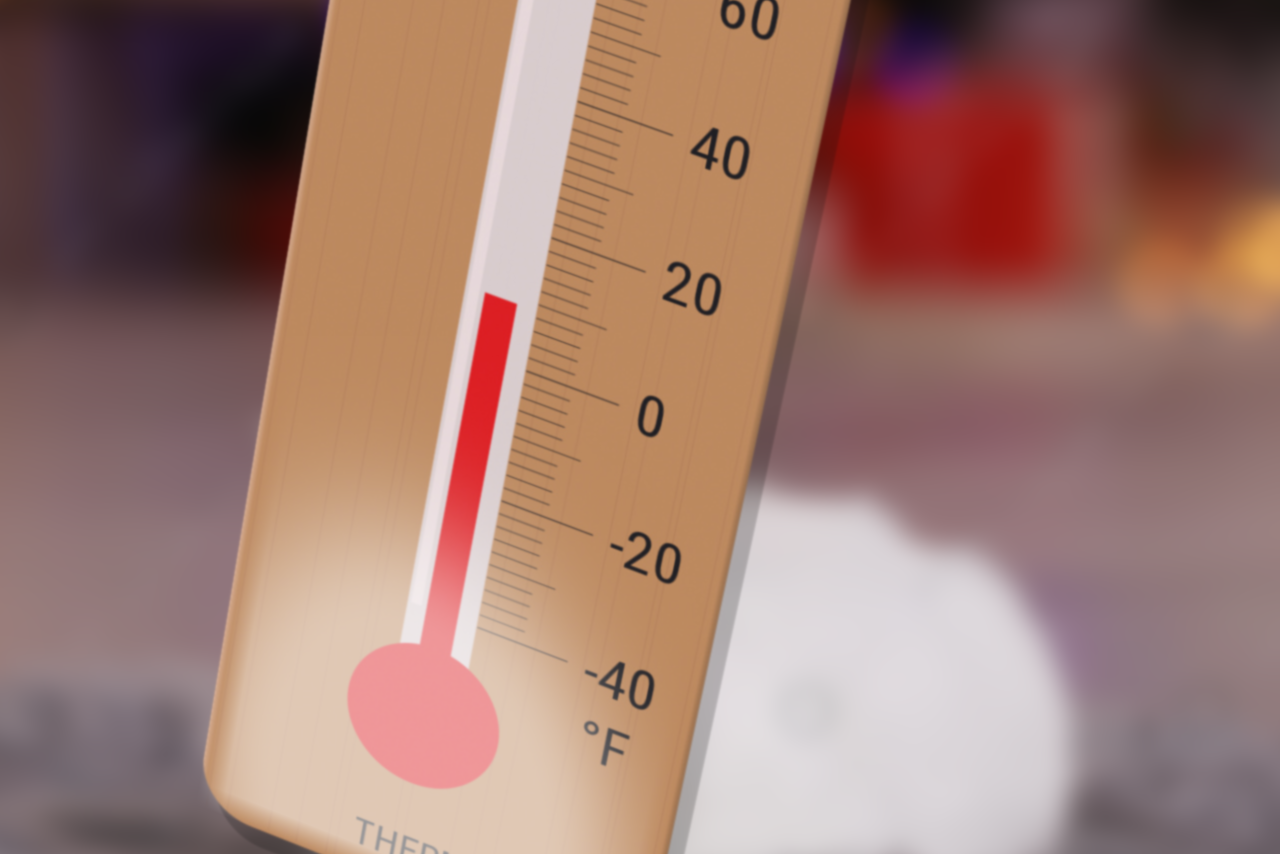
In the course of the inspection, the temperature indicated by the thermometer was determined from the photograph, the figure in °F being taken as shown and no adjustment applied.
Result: 9 °F
